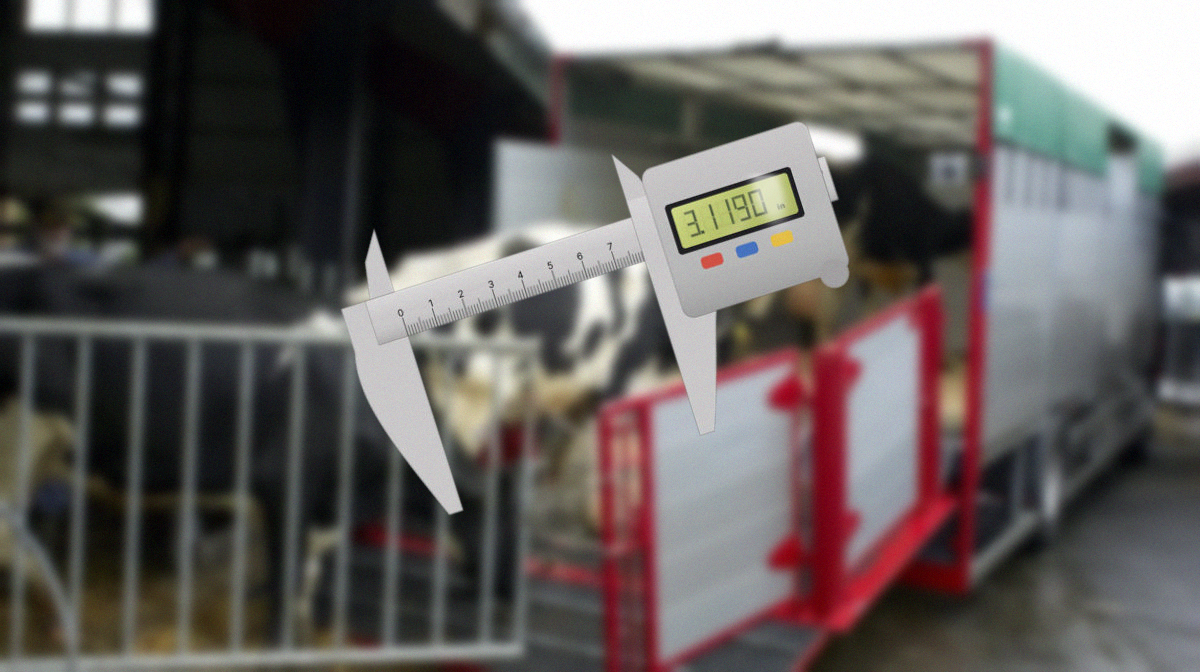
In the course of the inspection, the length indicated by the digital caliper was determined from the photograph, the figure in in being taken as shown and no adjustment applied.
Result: 3.1190 in
